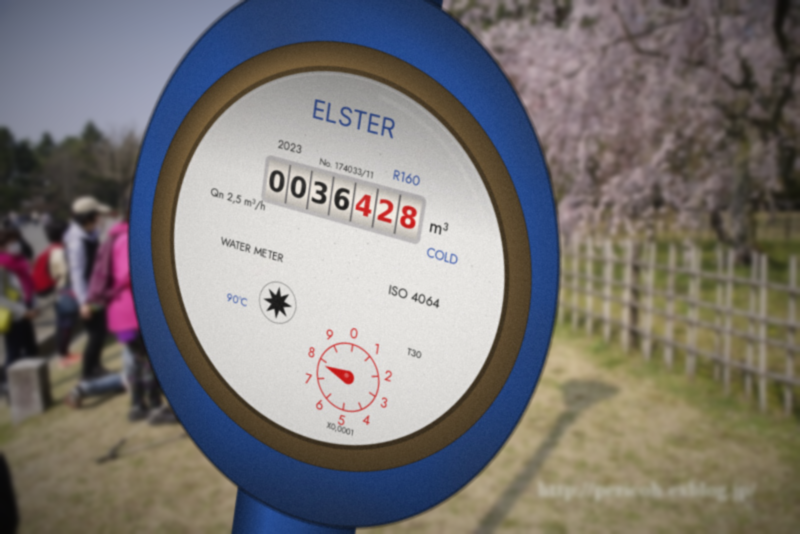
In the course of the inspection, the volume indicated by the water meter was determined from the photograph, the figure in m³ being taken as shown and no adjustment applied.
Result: 36.4287 m³
